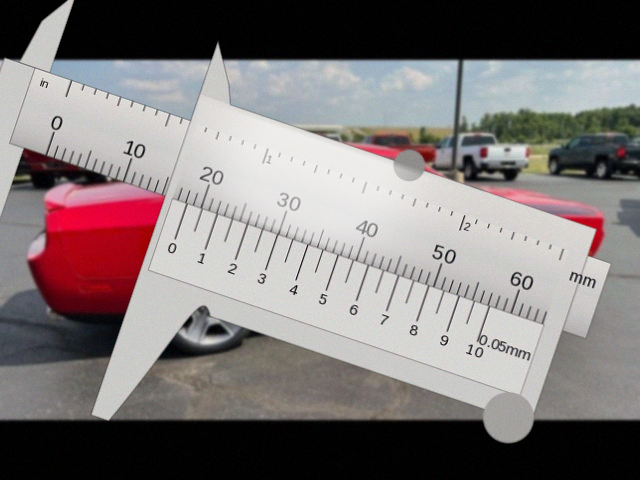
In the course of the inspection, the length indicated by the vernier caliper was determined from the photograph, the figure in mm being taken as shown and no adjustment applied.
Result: 18.2 mm
